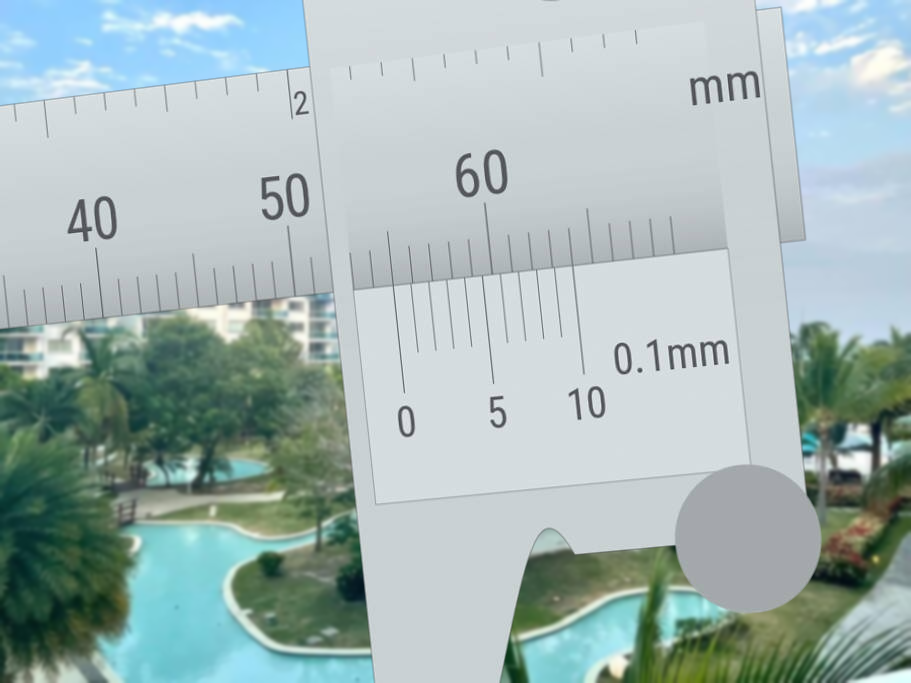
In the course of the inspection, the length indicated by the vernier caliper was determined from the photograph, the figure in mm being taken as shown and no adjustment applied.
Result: 55.0 mm
